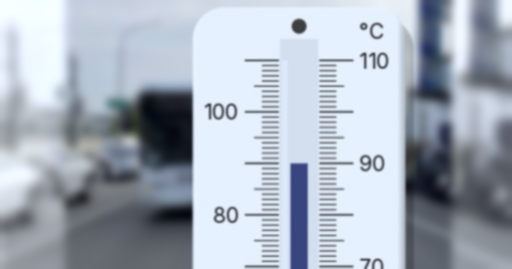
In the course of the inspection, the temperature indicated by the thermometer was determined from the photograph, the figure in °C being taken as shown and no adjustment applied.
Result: 90 °C
